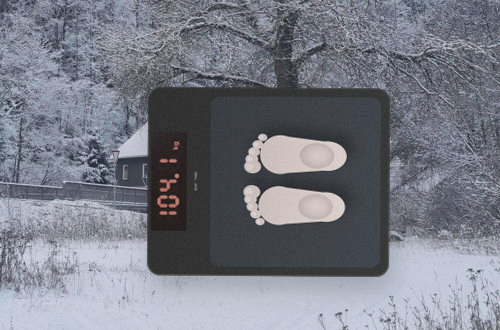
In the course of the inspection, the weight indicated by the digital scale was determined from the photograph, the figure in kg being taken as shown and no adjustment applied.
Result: 104.1 kg
